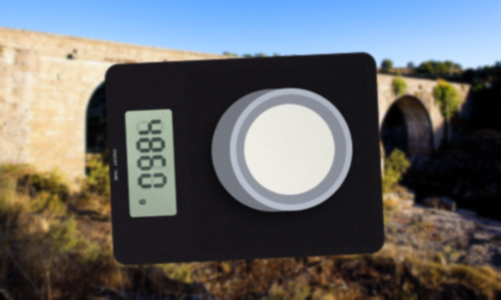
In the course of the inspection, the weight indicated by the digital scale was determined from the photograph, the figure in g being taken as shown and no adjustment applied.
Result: 4860 g
